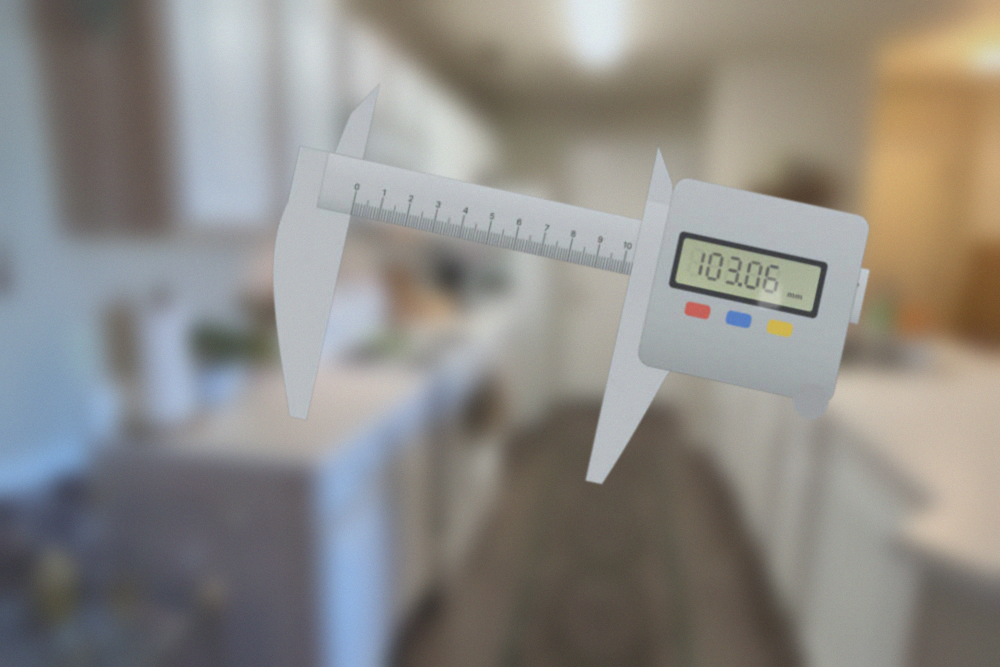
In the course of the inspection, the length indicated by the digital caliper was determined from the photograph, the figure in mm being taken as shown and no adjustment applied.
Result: 103.06 mm
